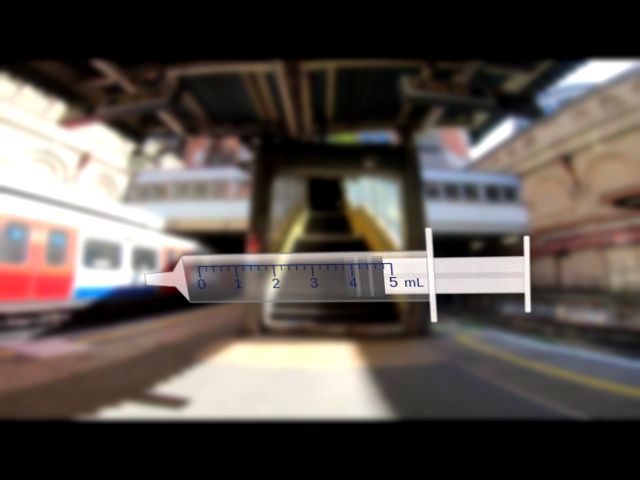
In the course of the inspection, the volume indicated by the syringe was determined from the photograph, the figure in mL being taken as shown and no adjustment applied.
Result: 3.8 mL
